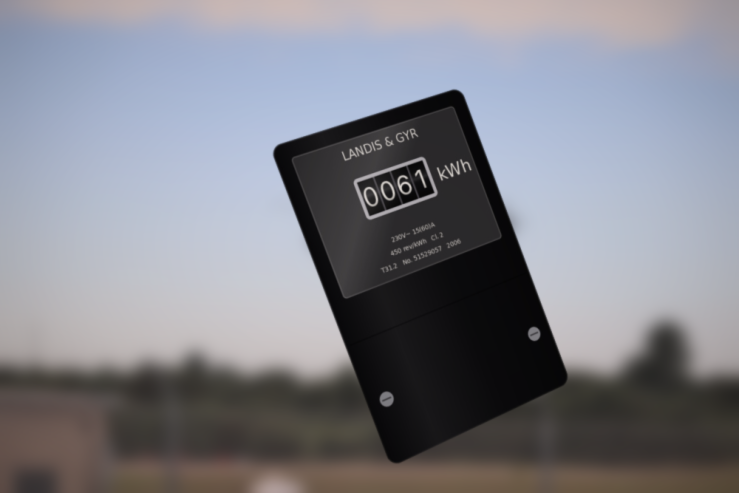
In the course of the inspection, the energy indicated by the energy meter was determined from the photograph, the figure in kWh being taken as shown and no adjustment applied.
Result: 61 kWh
